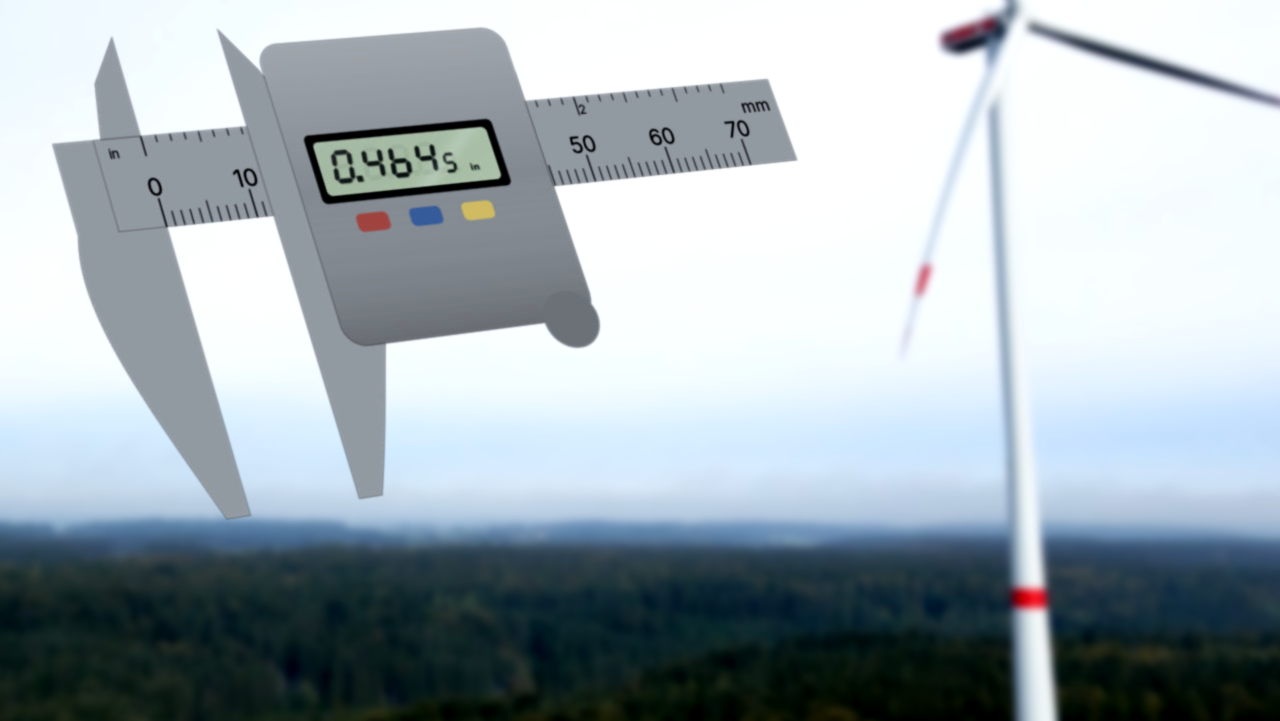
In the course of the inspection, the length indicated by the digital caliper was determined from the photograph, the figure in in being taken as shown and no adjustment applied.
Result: 0.4645 in
